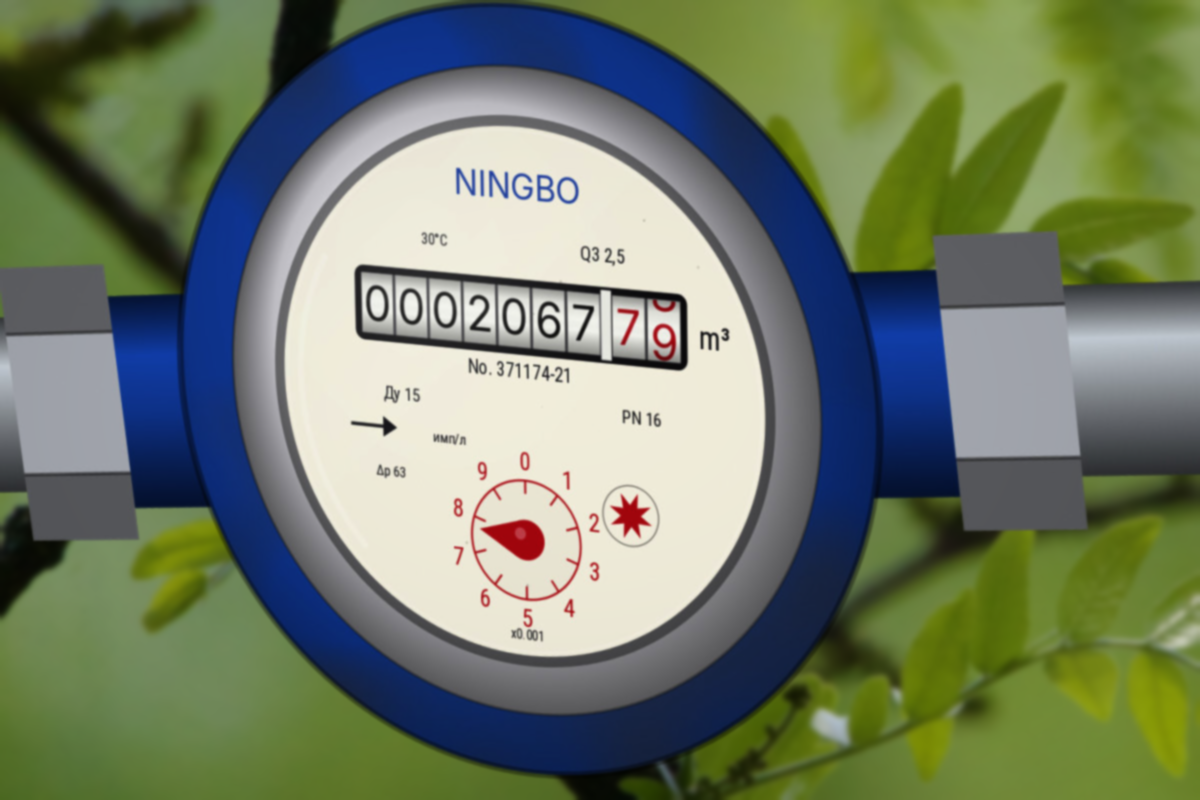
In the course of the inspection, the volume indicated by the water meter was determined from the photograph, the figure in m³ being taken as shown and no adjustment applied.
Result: 2067.787 m³
